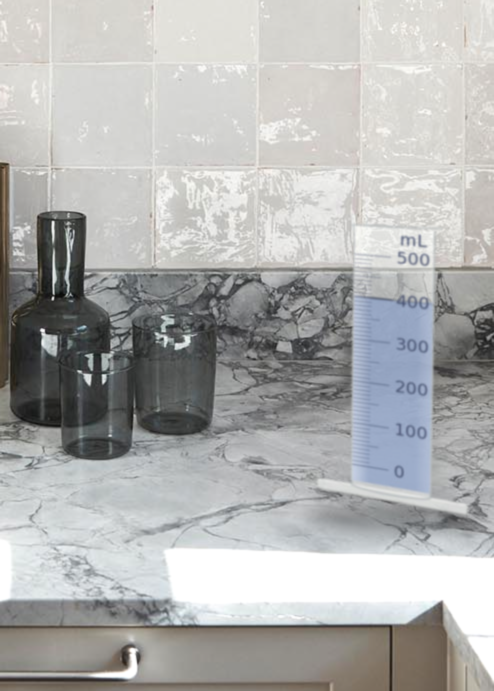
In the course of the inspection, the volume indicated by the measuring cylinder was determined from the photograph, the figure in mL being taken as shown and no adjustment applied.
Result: 400 mL
